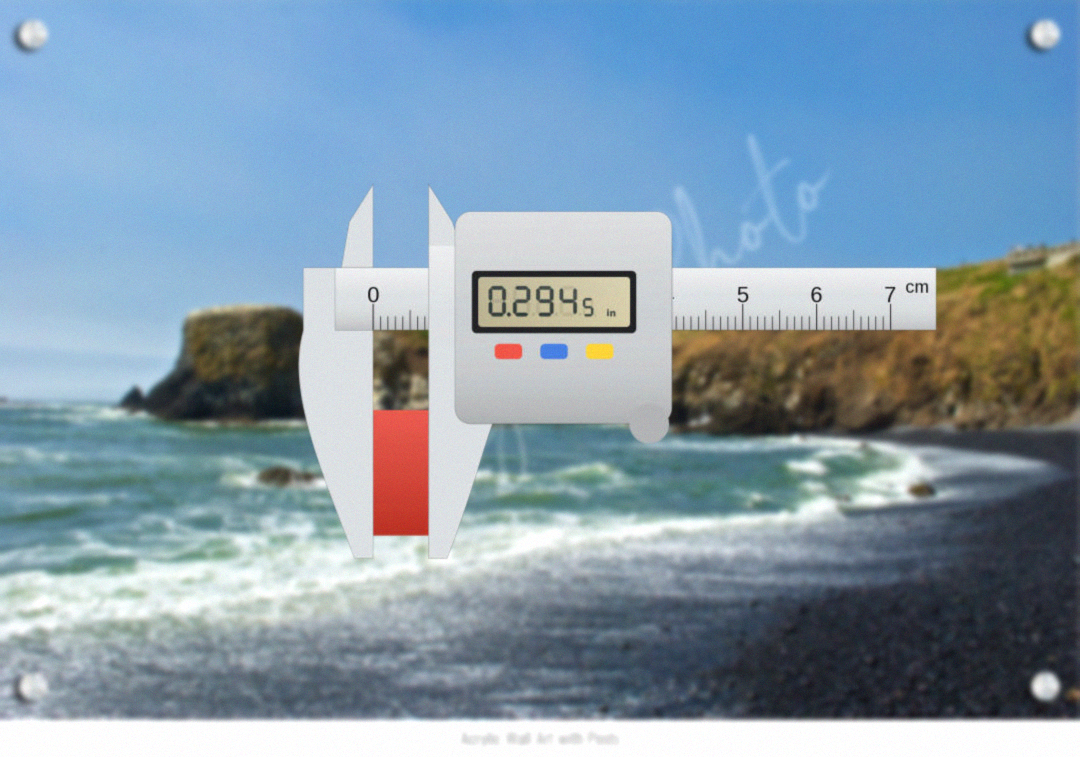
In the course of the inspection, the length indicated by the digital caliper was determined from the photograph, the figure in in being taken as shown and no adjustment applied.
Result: 0.2945 in
